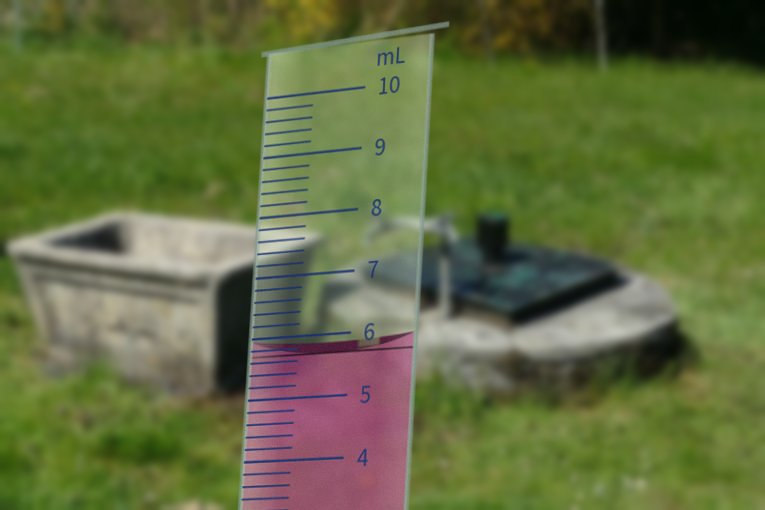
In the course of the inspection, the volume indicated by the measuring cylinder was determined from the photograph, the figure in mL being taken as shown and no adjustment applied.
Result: 5.7 mL
